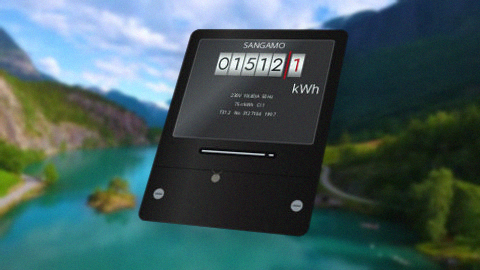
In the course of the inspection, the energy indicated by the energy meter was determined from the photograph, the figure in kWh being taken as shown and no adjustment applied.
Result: 1512.1 kWh
